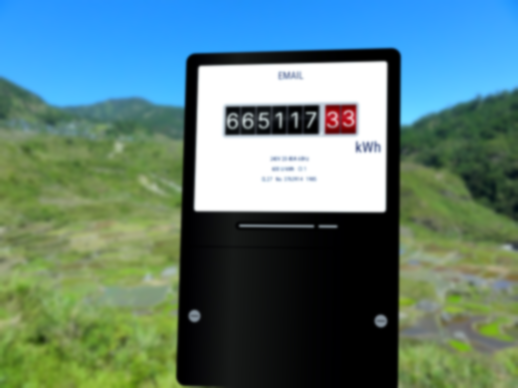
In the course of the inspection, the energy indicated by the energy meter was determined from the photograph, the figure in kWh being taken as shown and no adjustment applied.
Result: 665117.33 kWh
